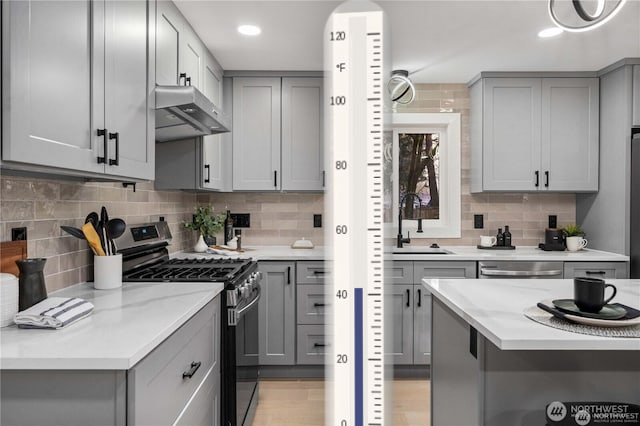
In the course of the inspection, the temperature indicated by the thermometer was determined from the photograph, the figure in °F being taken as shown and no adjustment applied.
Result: 42 °F
